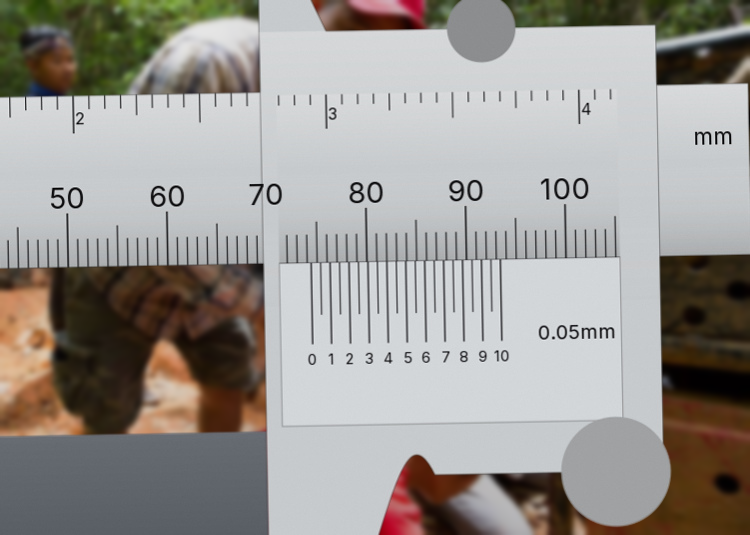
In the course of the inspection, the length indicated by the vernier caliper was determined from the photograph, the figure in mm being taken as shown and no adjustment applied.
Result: 74.4 mm
